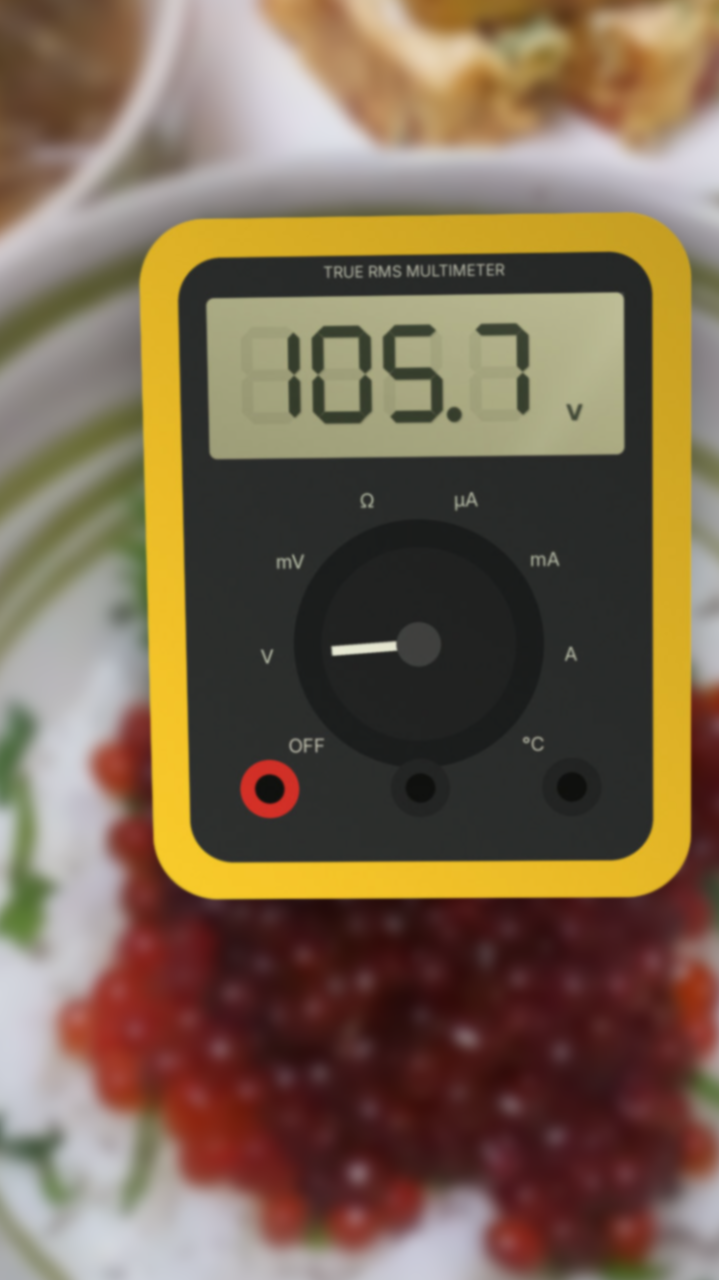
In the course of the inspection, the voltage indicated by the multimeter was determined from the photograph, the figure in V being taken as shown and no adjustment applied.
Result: 105.7 V
